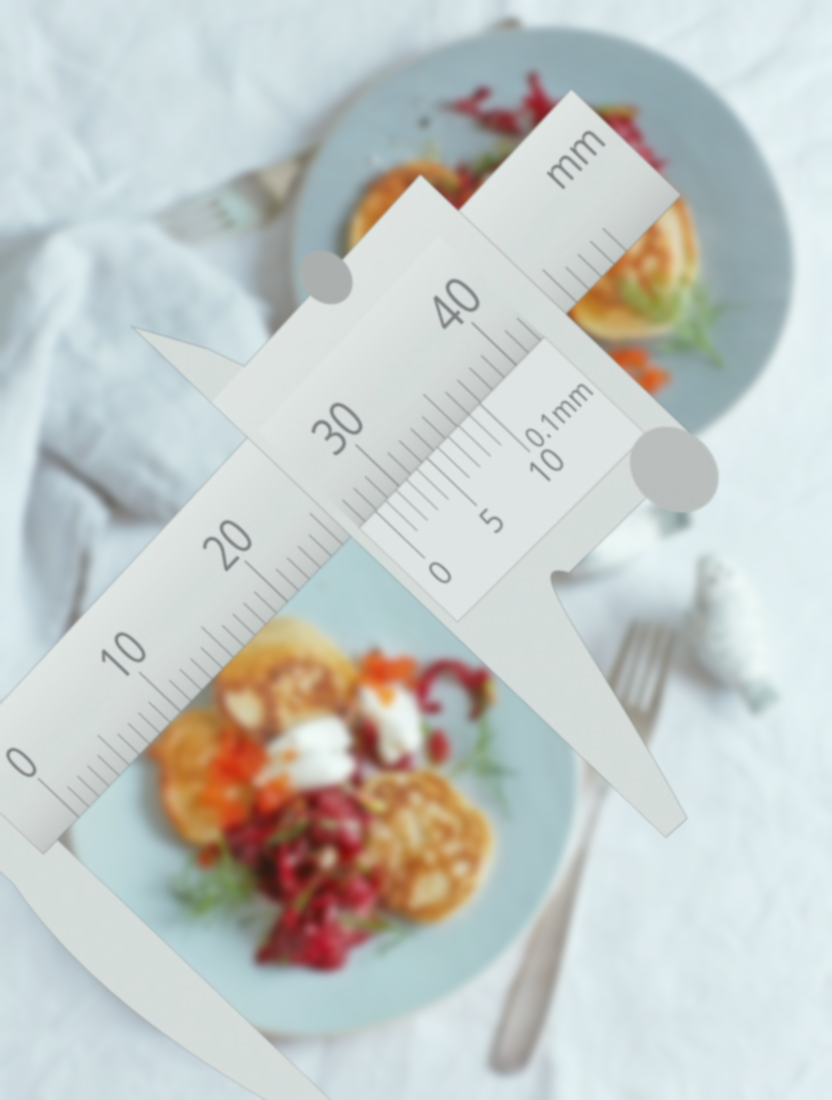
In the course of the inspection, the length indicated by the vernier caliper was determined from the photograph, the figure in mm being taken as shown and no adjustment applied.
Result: 27.9 mm
